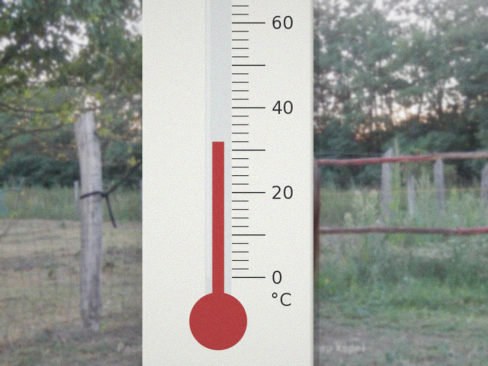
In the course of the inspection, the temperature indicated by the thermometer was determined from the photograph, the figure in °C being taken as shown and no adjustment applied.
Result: 32 °C
